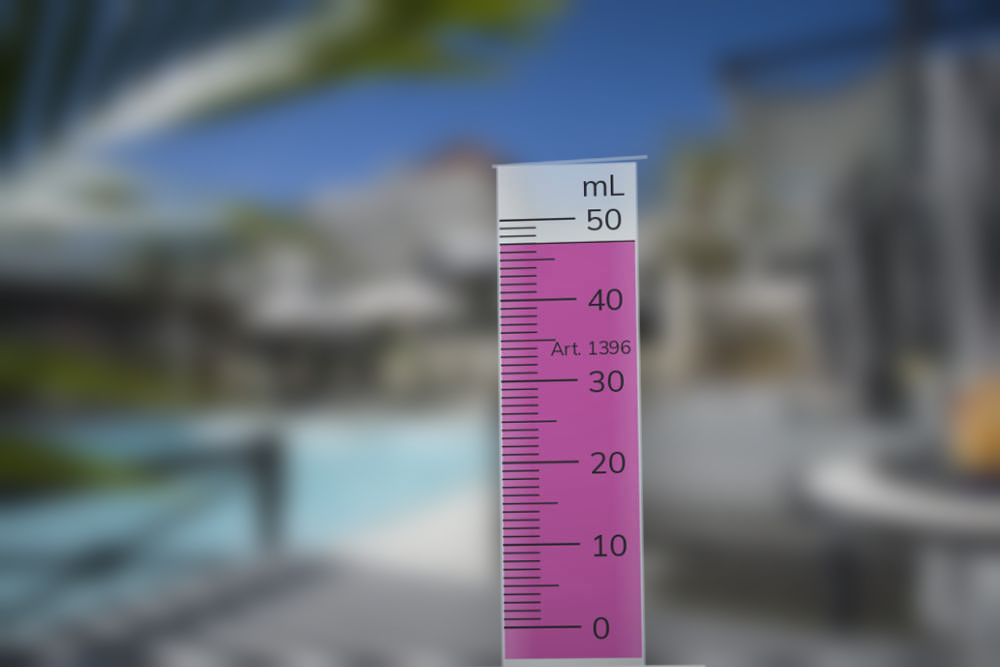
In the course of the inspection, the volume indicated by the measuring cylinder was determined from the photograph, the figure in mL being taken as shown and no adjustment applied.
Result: 47 mL
